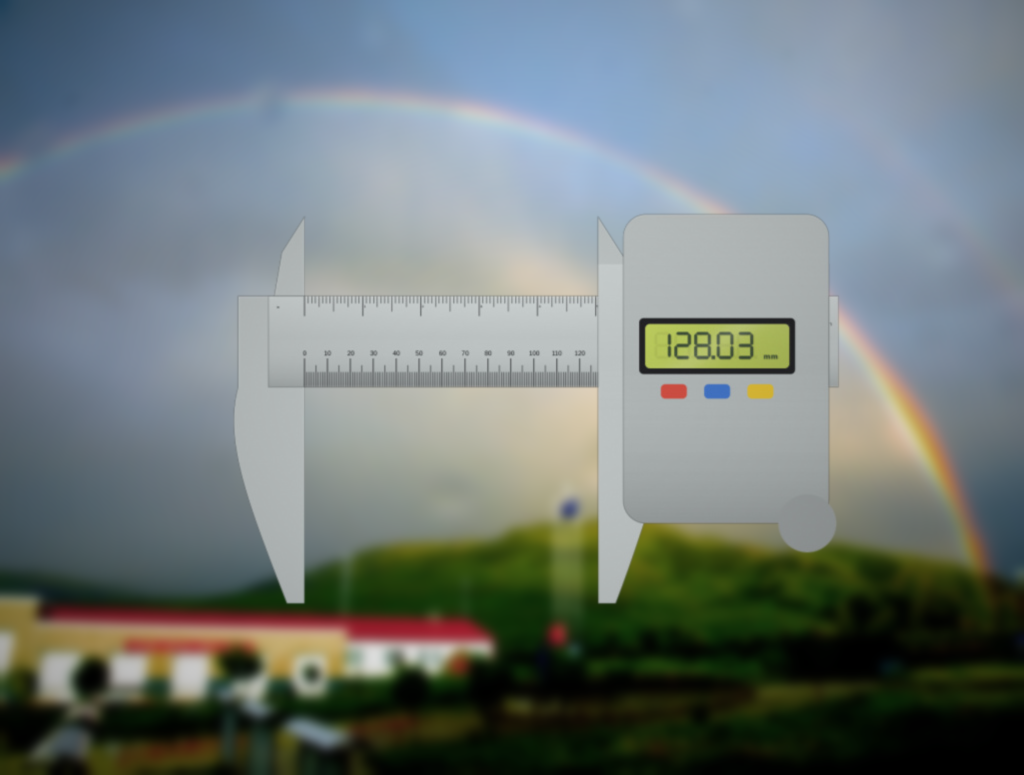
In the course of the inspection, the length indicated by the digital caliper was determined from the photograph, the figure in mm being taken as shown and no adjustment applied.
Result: 128.03 mm
